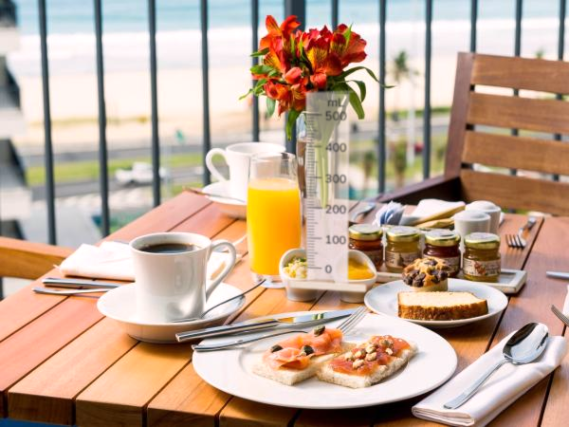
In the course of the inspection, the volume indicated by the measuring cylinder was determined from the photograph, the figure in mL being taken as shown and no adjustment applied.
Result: 200 mL
